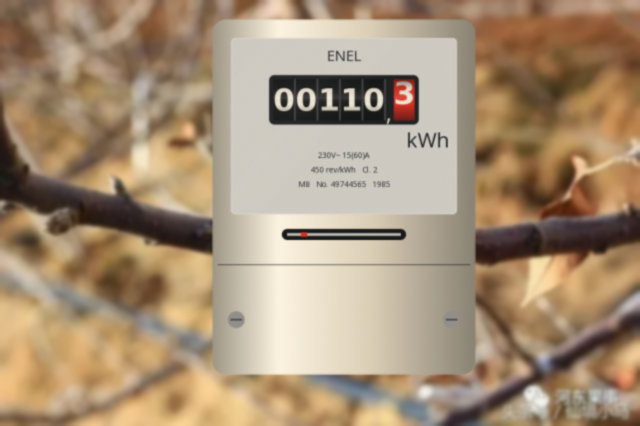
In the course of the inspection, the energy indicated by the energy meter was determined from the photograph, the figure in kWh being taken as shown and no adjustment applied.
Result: 110.3 kWh
